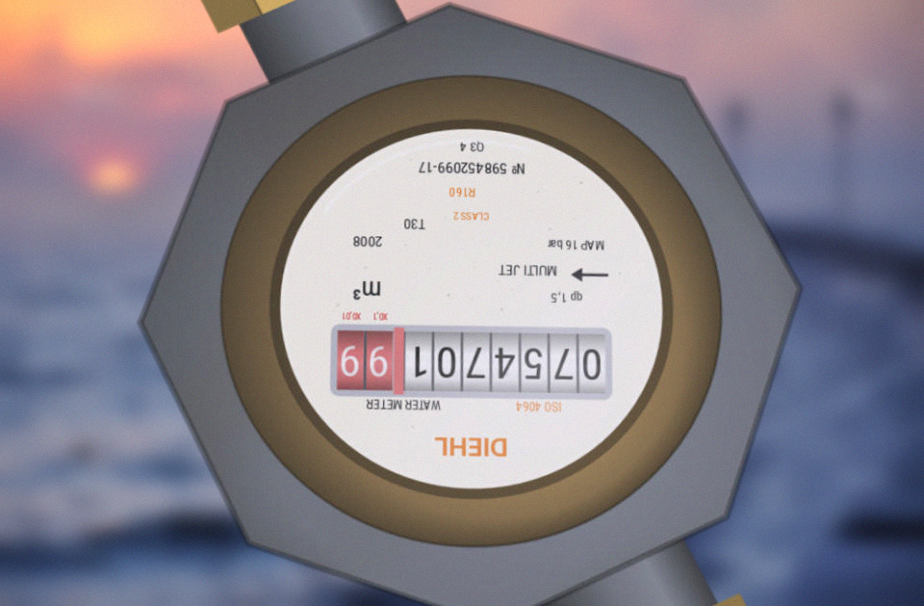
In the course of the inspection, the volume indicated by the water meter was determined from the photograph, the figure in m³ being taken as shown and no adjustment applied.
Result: 754701.99 m³
